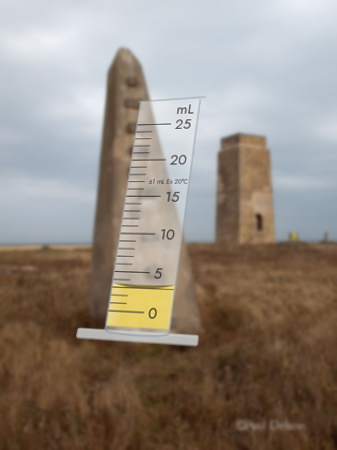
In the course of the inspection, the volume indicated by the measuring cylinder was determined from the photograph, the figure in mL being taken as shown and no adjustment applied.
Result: 3 mL
